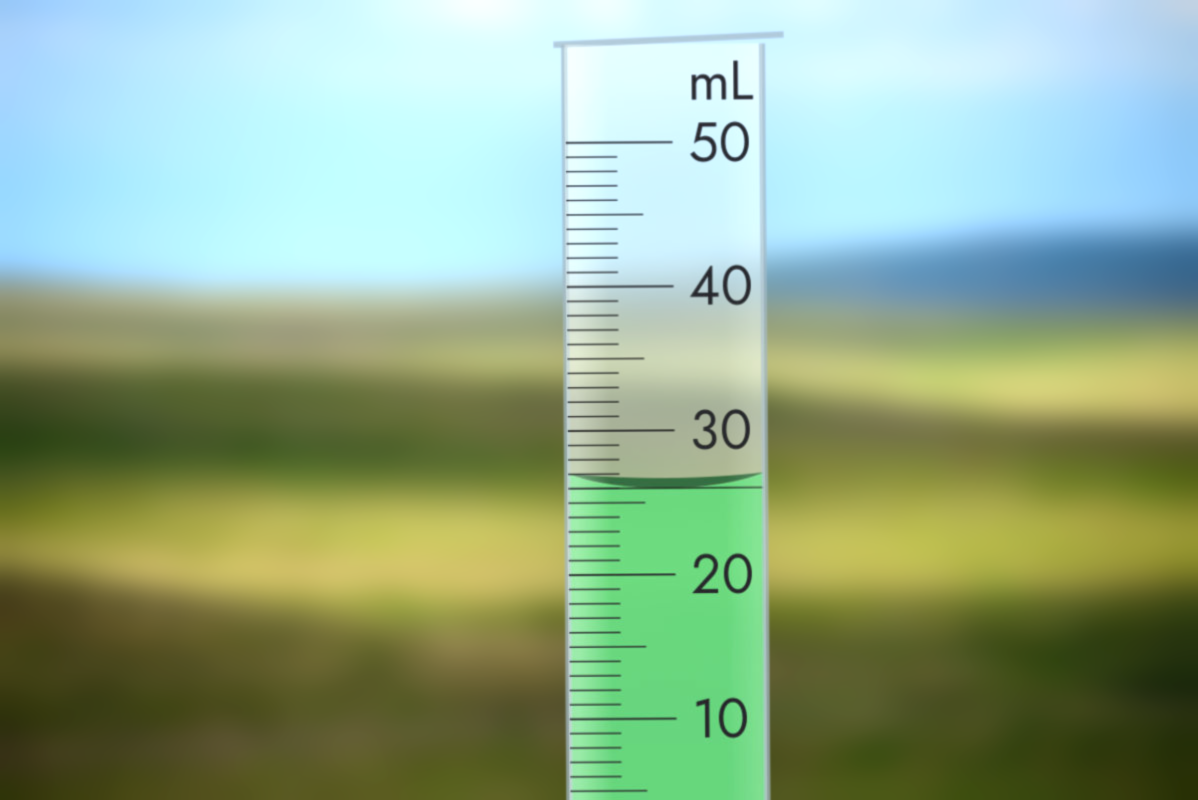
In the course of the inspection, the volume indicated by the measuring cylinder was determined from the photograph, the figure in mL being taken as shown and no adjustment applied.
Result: 26 mL
